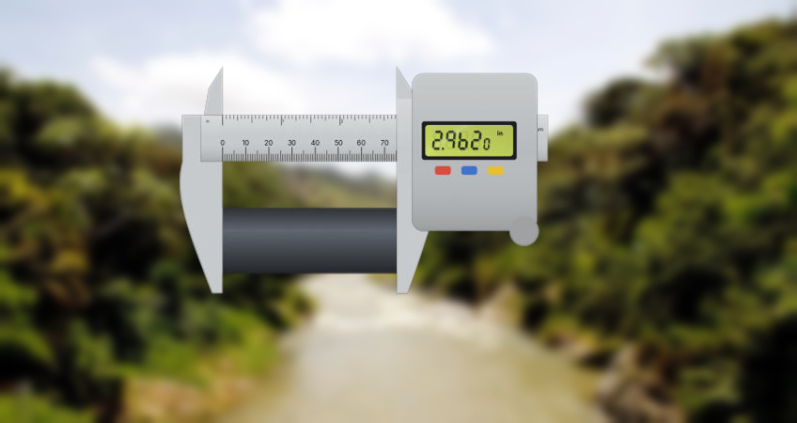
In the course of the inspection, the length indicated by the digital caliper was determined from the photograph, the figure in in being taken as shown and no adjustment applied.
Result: 2.9620 in
